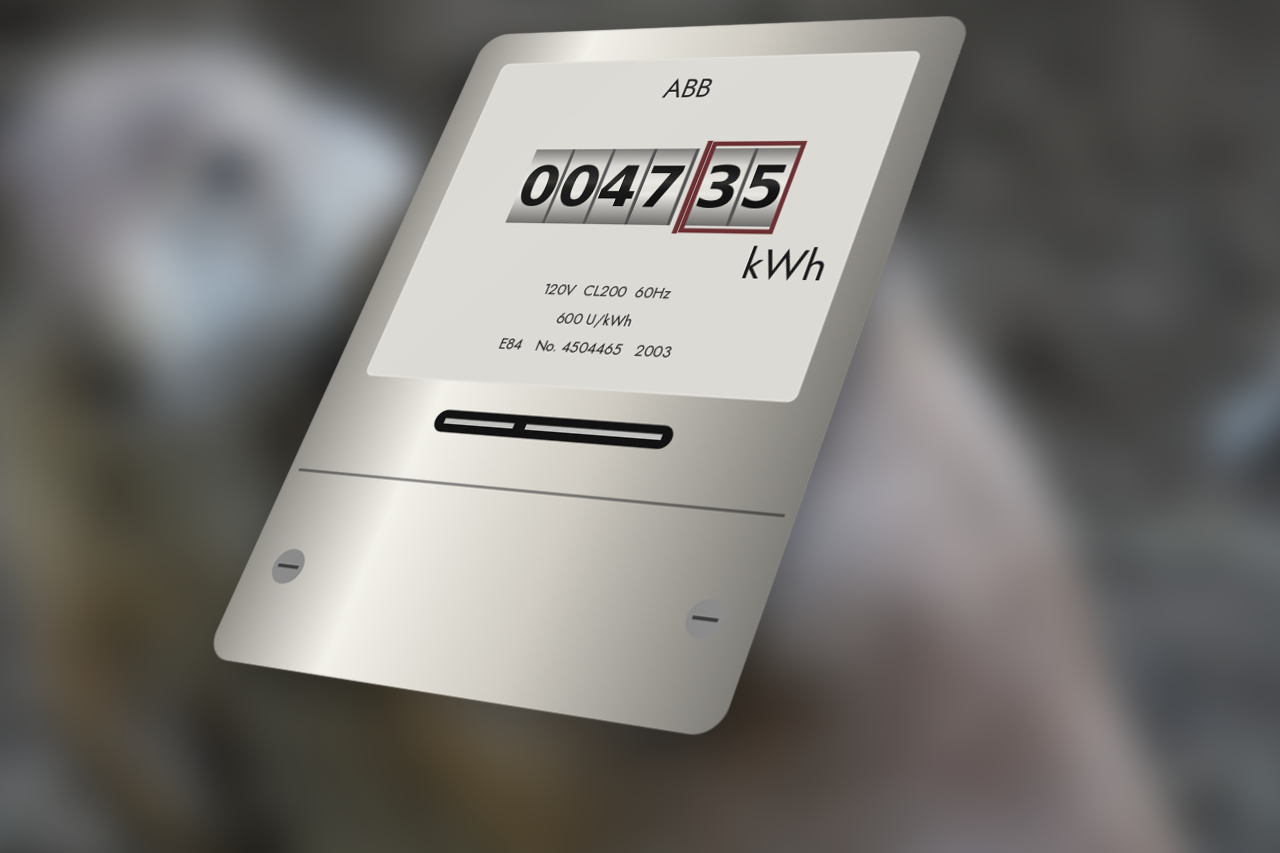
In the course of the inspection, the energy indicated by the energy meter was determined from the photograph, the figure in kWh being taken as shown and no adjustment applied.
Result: 47.35 kWh
